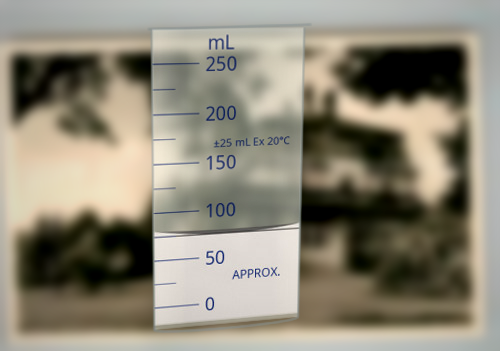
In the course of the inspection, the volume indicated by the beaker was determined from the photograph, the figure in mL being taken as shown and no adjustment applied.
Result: 75 mL
